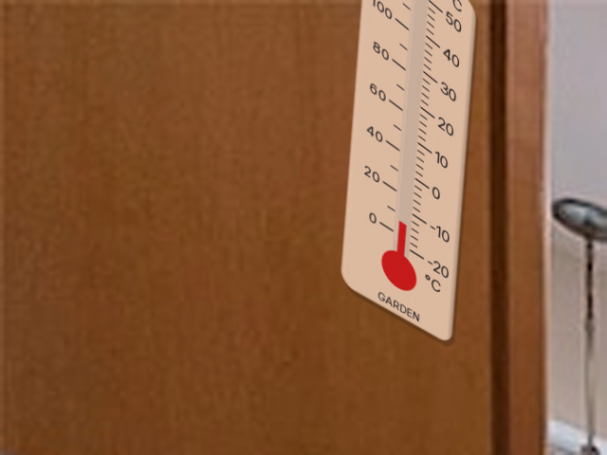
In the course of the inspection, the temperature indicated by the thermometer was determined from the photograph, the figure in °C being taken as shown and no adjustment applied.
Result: -14 °C
